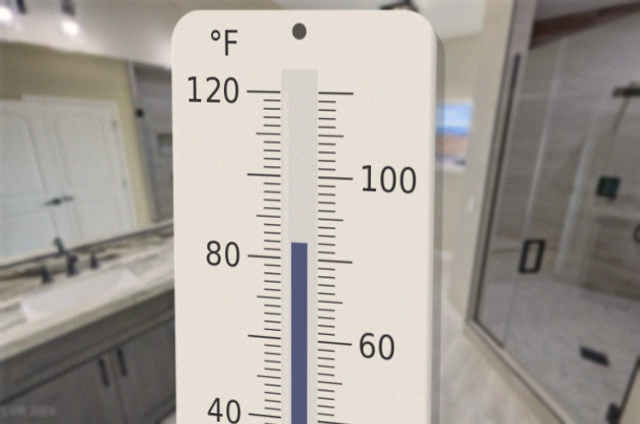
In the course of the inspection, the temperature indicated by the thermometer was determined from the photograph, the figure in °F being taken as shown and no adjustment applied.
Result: 84 °F
